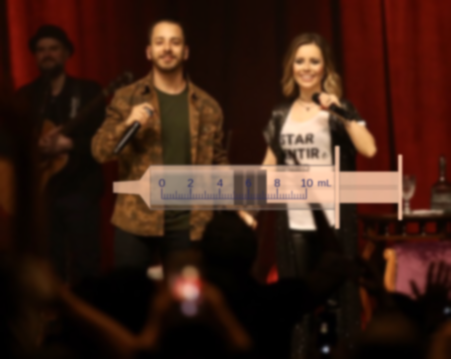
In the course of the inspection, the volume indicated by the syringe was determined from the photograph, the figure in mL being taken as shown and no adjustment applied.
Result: 5 mL
